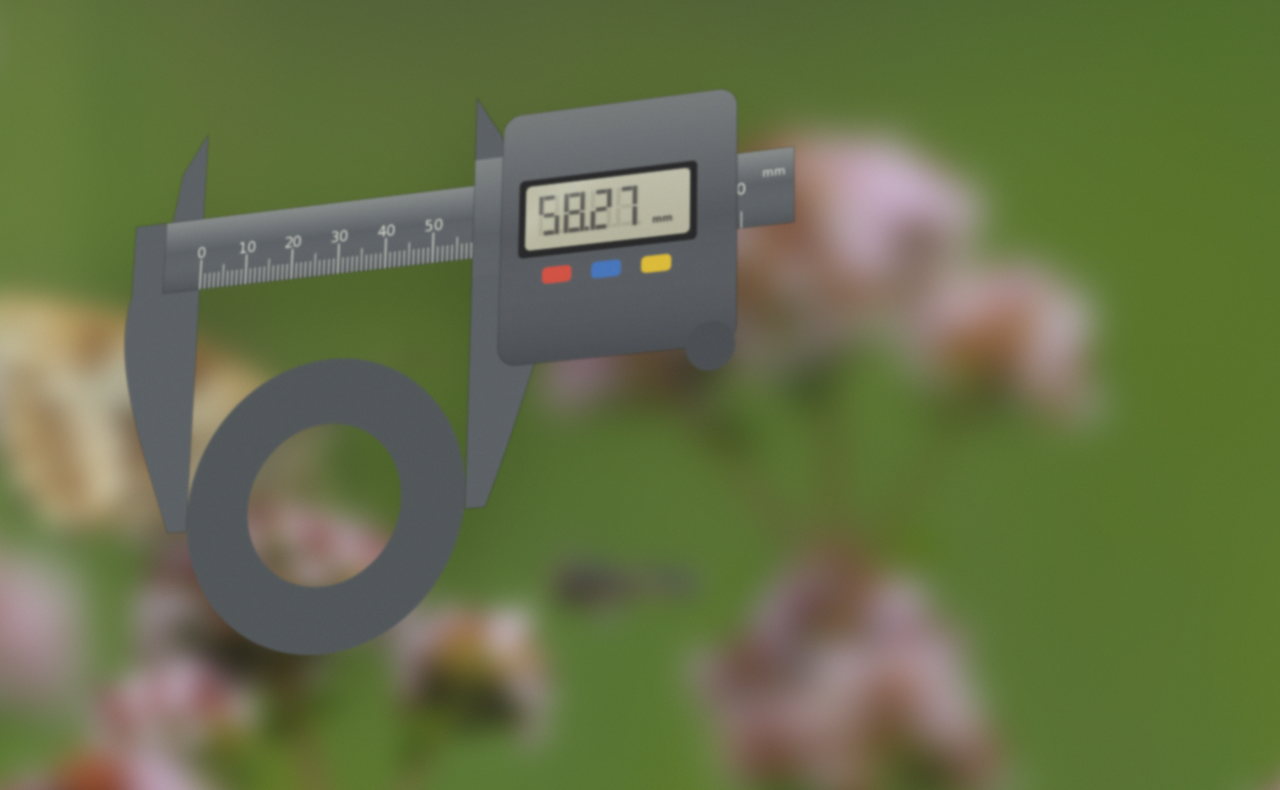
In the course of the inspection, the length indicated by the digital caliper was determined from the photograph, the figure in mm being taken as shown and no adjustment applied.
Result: 58.27 mm
